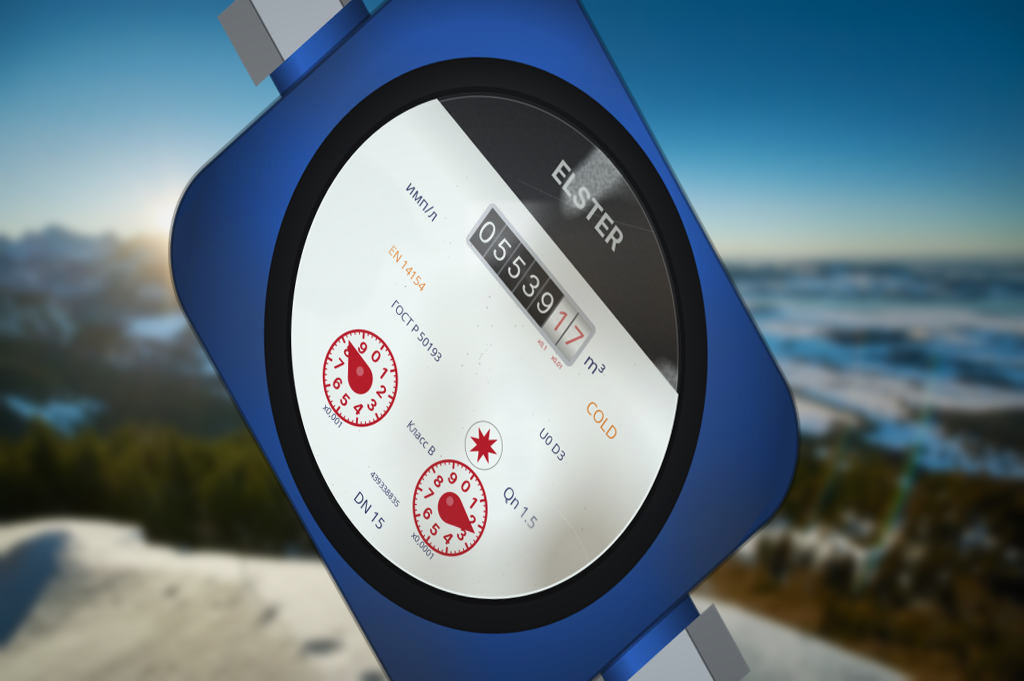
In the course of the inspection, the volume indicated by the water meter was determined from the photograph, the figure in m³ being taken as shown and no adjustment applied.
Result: 5539.1782 m³
